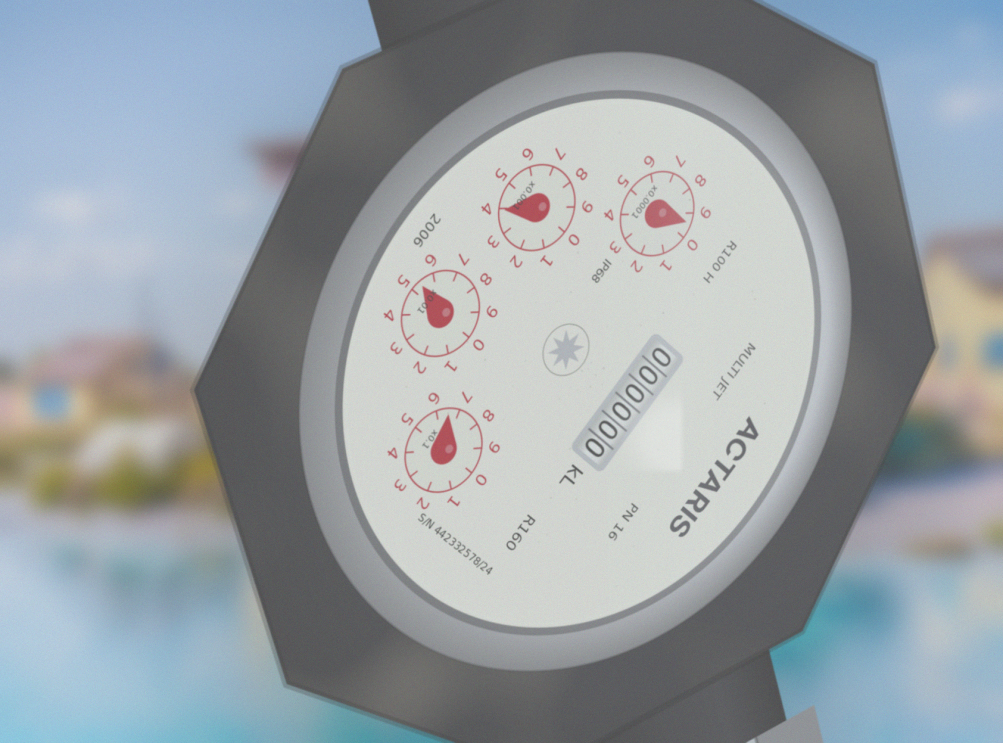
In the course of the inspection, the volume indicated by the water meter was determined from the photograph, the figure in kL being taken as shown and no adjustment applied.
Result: 0.6539 kL
